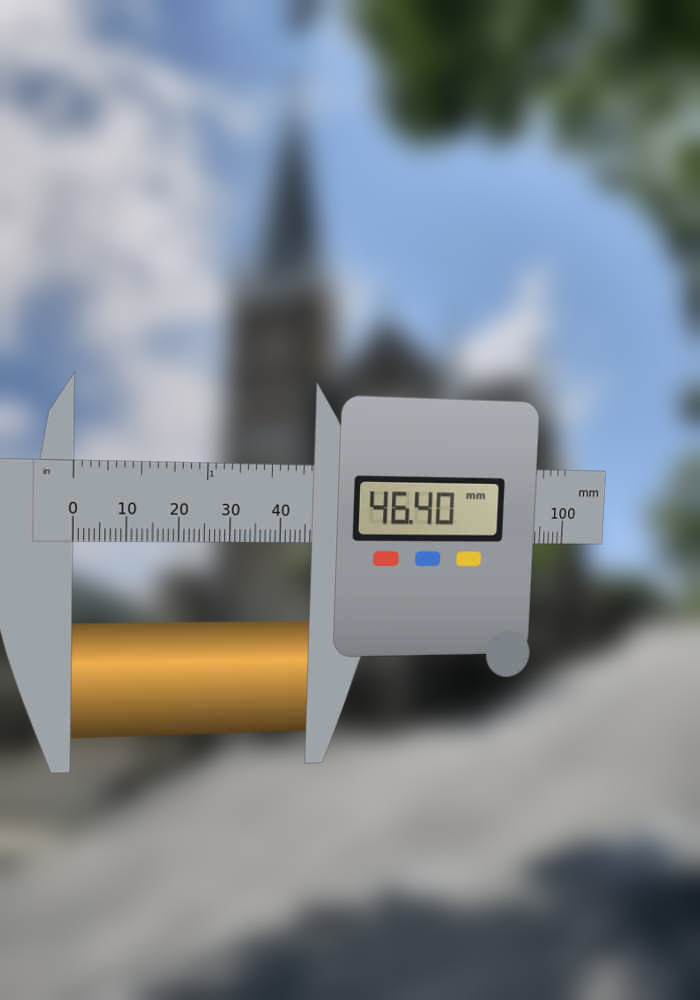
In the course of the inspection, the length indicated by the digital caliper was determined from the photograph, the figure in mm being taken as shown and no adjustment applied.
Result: 46.40 mm
